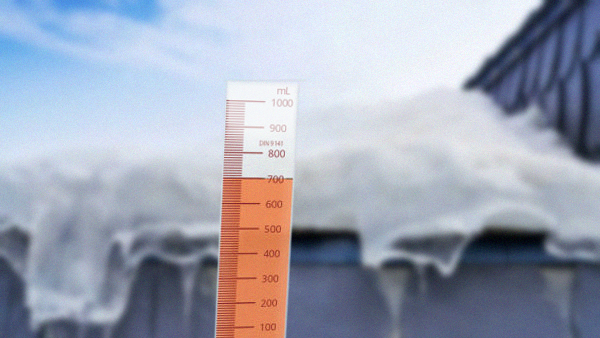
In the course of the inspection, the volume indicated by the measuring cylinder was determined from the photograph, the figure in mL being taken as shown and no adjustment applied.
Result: 700 mL
